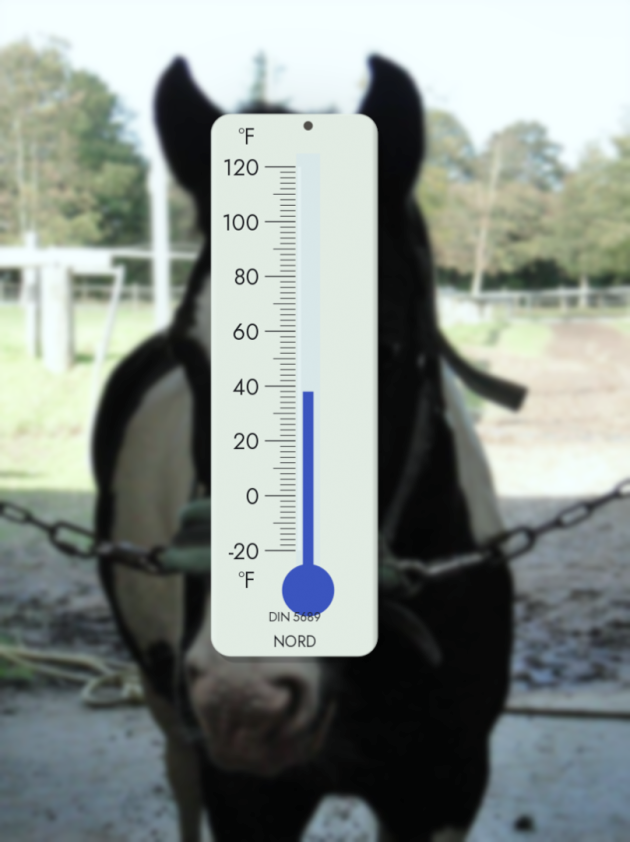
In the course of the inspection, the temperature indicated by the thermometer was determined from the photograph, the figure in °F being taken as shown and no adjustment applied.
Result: 38 °F
